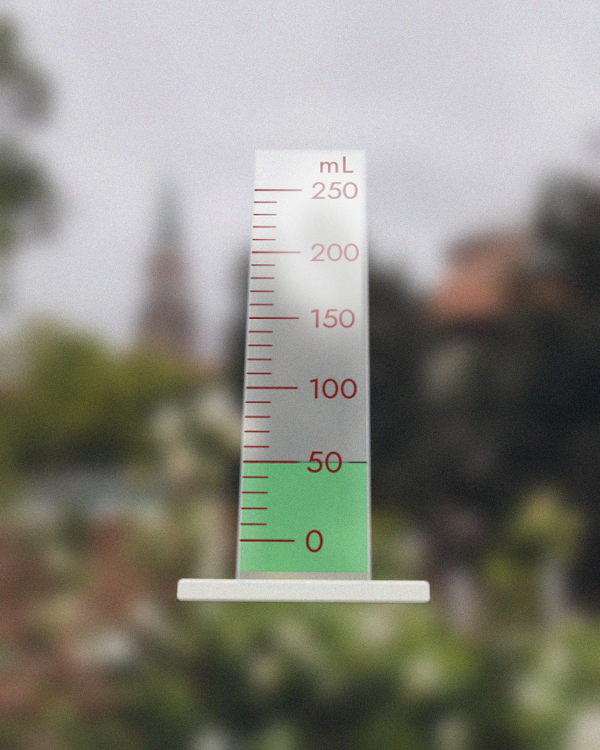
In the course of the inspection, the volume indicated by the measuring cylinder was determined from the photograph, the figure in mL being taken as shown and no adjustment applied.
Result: 50 mL
